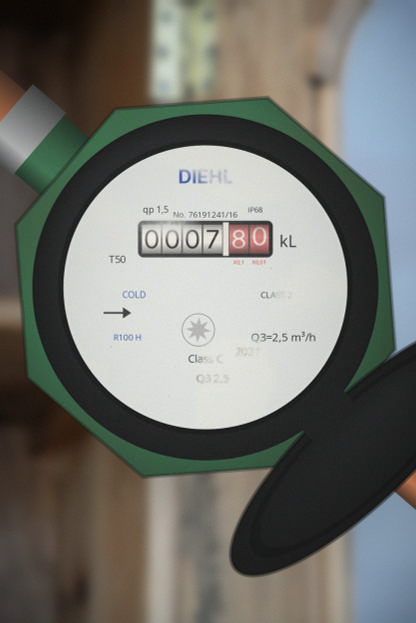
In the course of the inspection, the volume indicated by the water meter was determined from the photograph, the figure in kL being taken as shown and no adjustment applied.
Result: 7.80 kL
